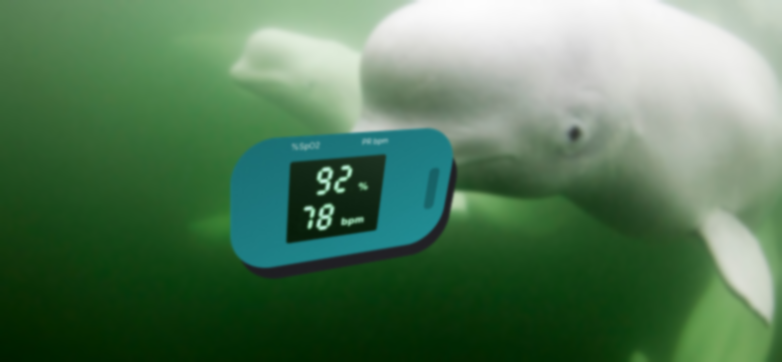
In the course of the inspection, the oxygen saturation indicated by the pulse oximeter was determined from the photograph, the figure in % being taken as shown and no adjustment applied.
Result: 92 %
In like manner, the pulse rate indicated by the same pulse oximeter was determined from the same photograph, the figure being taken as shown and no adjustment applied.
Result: 78 bpm
